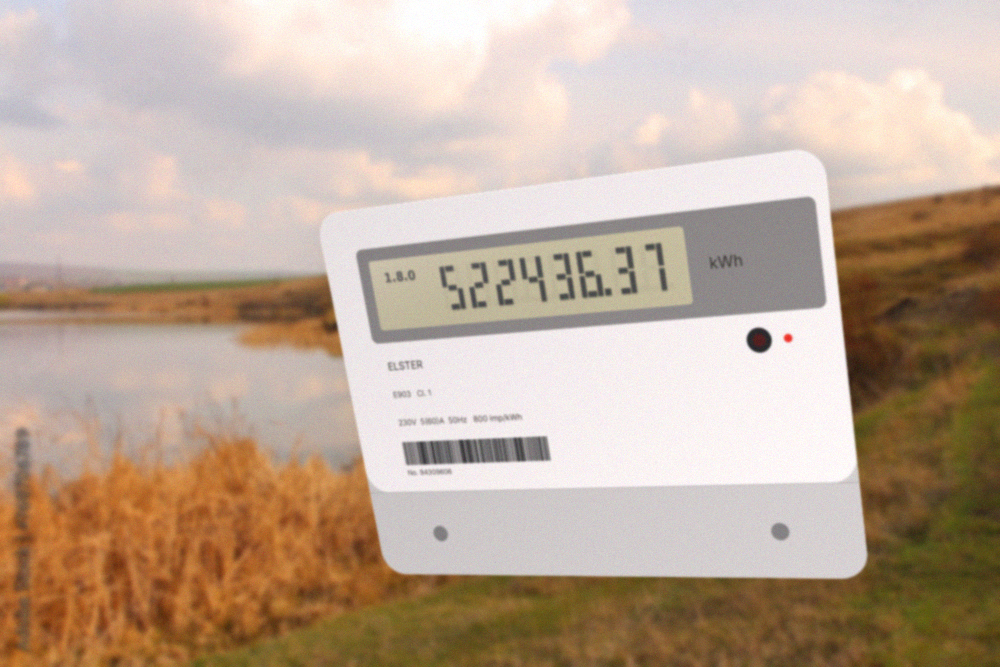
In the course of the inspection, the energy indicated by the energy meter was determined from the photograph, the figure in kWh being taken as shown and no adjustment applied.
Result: 522436.37 kWh
